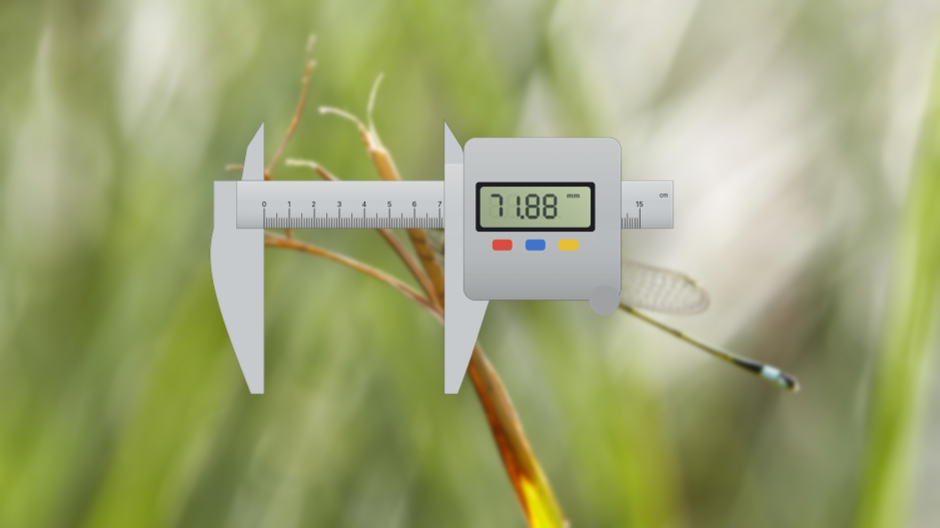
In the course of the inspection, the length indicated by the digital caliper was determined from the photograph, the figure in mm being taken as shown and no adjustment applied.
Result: 71.88 mm
